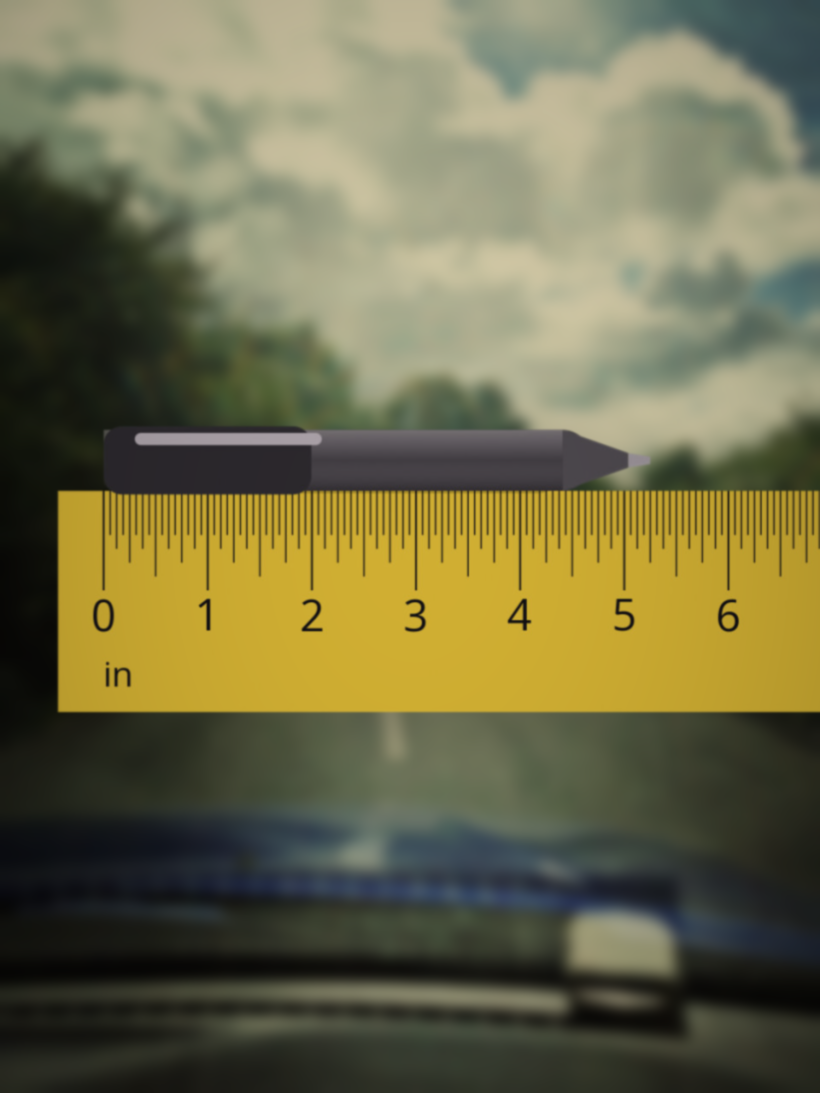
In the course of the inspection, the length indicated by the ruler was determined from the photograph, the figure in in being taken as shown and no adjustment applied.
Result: 5.25 in
